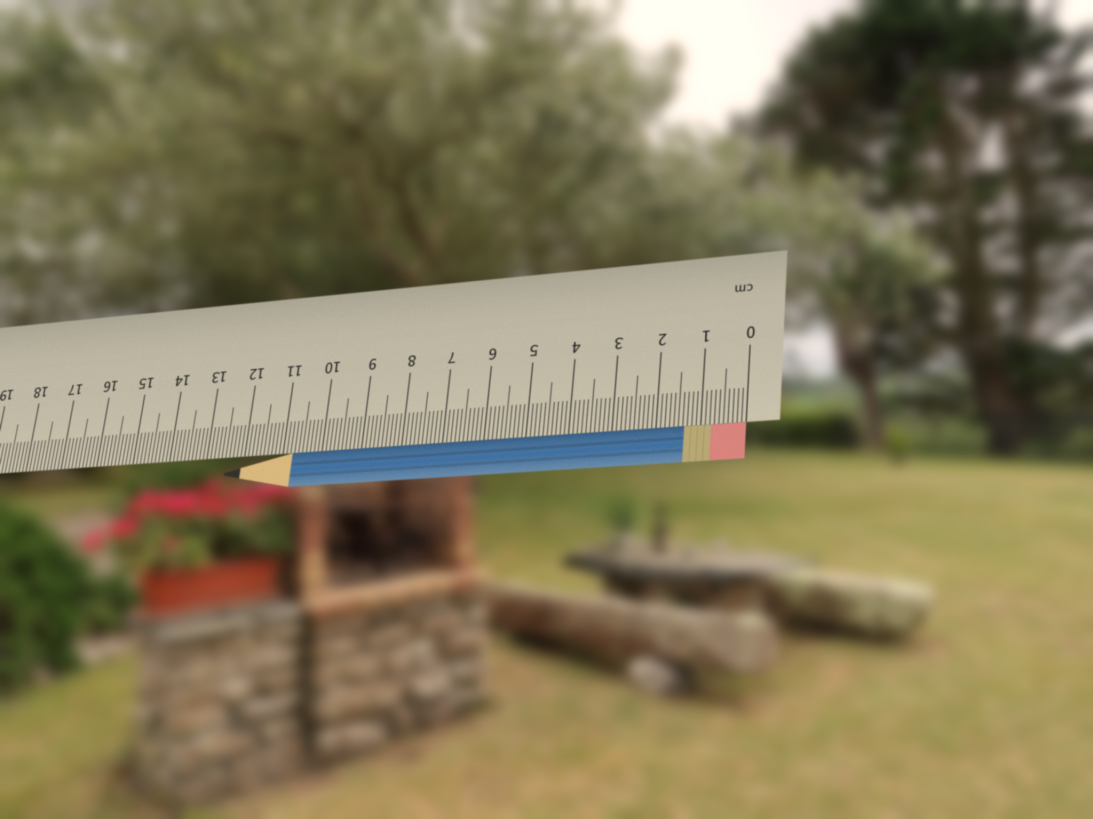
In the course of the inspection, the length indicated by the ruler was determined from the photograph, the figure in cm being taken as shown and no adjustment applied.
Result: 12.5 cm
